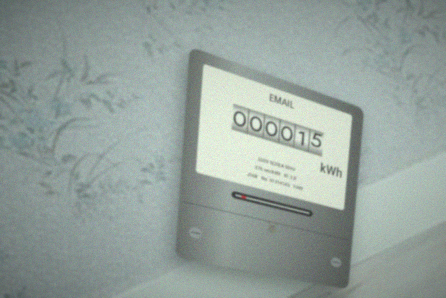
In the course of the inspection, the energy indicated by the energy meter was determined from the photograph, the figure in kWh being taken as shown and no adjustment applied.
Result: 15 kWh
